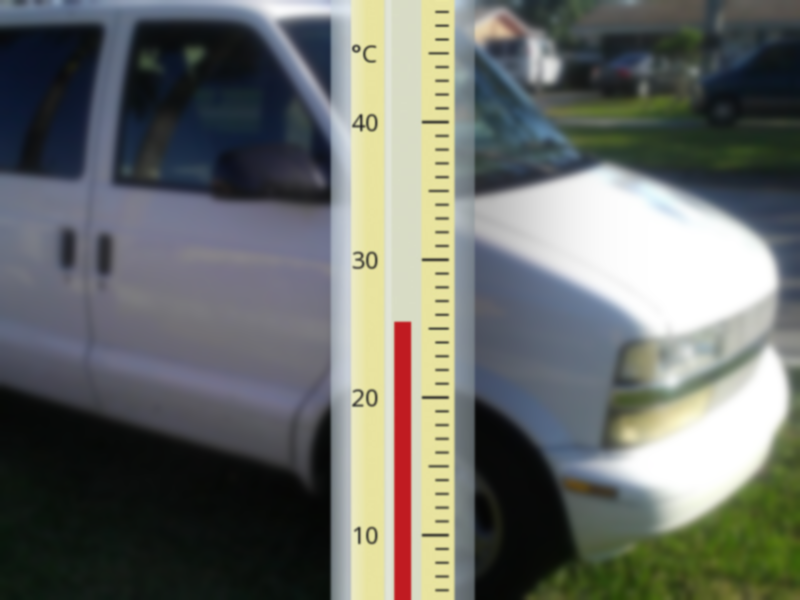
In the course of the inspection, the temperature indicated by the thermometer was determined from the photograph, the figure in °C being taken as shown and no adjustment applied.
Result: 25.5 °C
